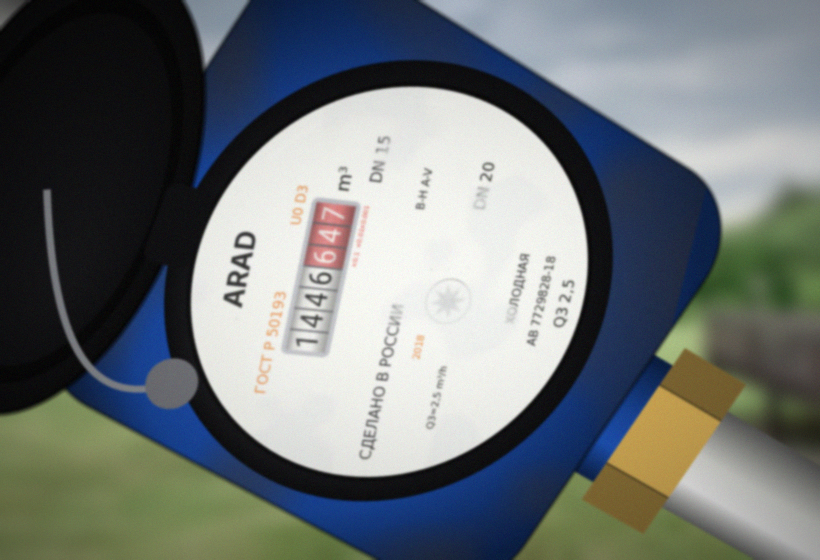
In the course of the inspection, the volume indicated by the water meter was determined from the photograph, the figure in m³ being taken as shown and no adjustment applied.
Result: 1446.647 m³
